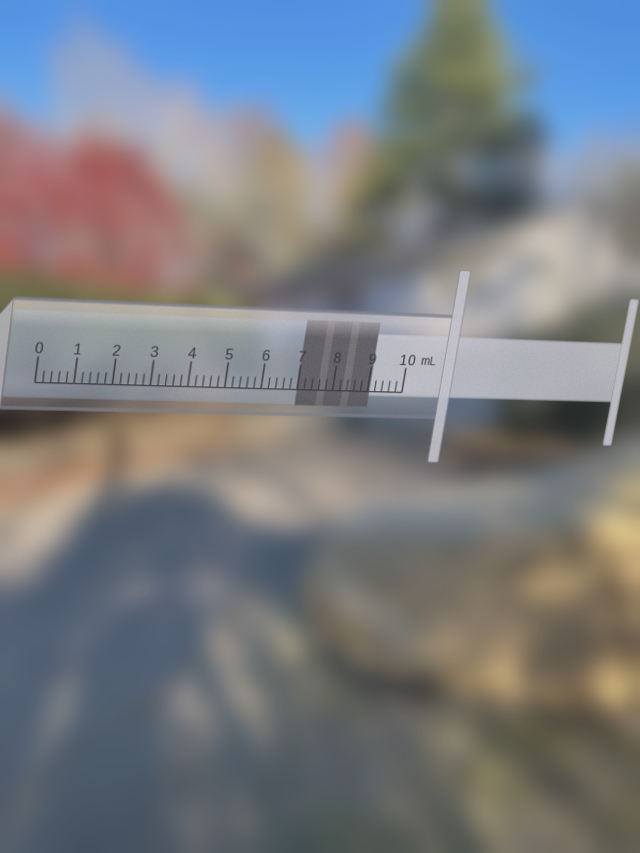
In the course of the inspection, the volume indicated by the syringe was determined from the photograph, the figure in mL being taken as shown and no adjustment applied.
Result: 7 mL
